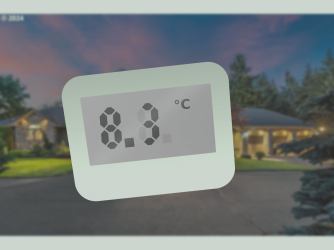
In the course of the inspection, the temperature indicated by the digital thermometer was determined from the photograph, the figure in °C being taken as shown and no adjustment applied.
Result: 8.3 °C
